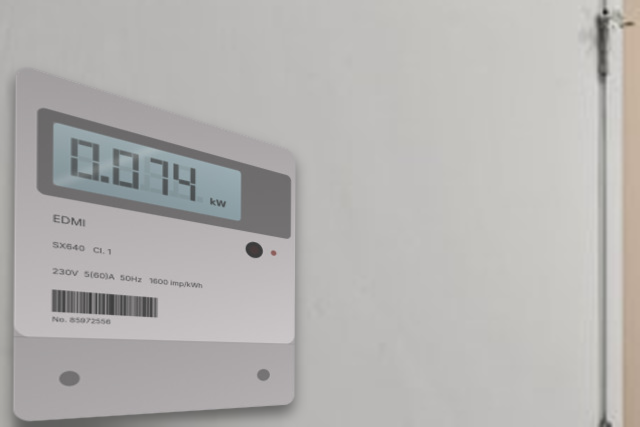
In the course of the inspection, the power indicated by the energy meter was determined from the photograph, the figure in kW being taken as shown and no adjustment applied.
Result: 0.074 kW
